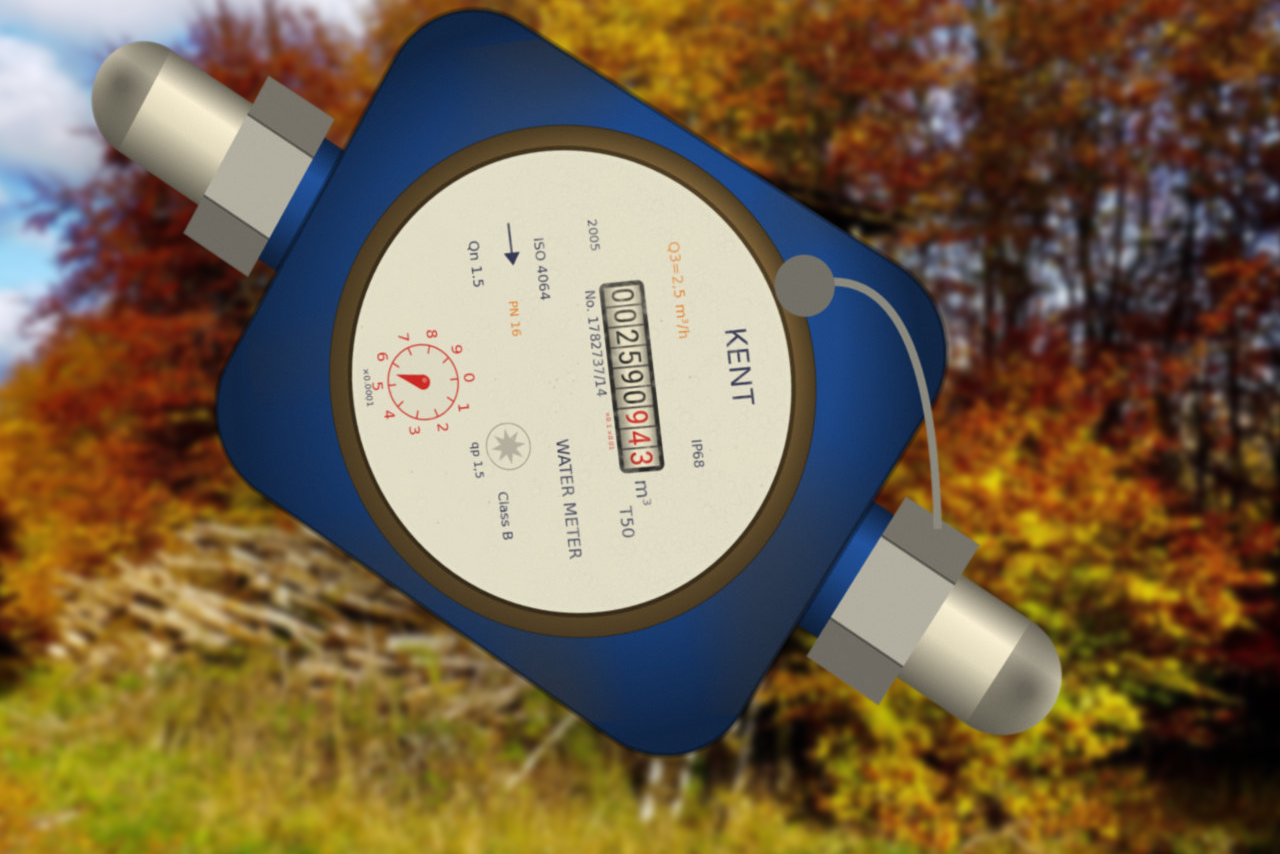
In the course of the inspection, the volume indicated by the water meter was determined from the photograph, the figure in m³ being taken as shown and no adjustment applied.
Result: 2590.9435 m³
